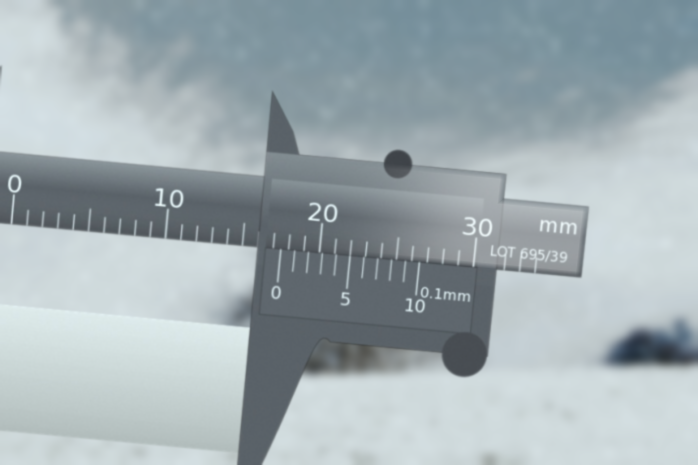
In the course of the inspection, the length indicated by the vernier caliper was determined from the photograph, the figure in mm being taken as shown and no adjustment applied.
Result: 17.5 mm
